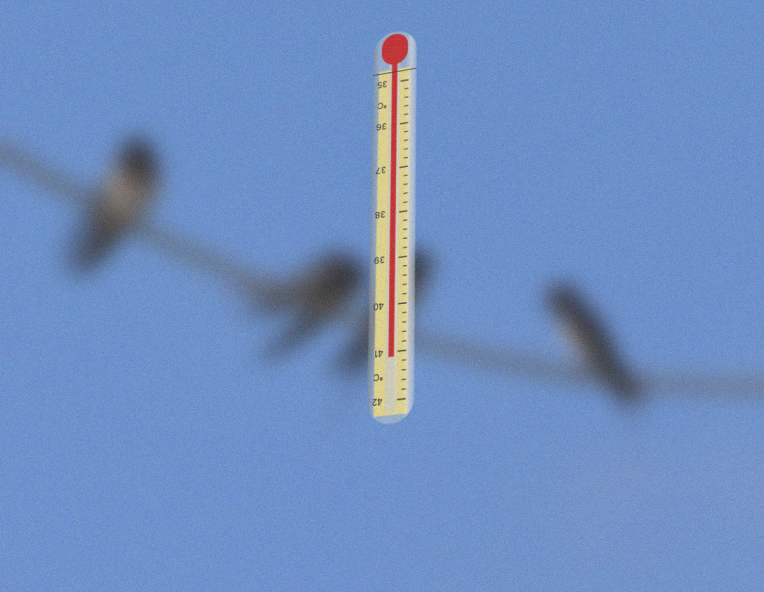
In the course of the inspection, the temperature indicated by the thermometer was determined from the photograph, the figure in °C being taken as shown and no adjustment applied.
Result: 41.1 °C
